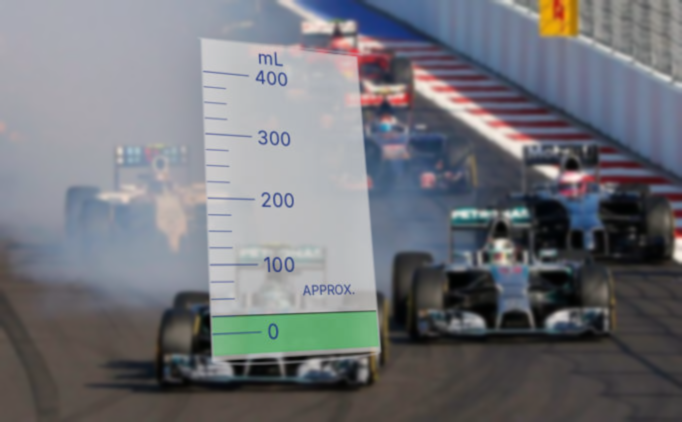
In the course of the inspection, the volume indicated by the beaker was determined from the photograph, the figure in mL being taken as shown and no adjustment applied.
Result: 25 mL
